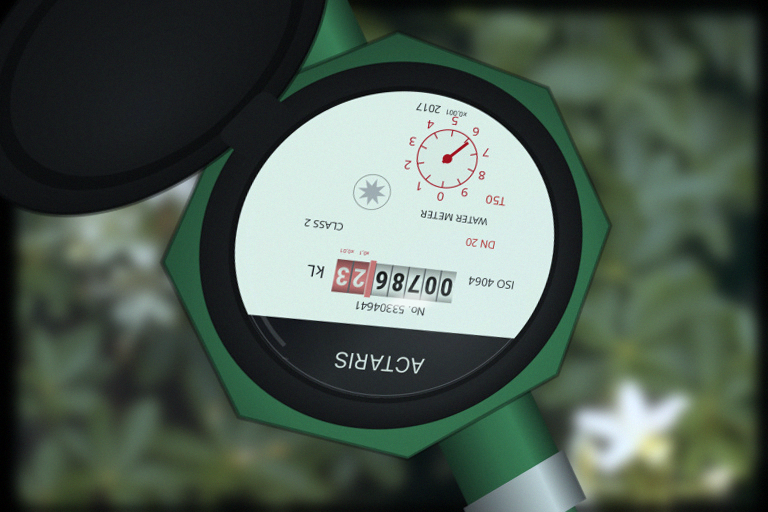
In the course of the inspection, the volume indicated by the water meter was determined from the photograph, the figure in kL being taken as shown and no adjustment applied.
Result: 786.236 kL
